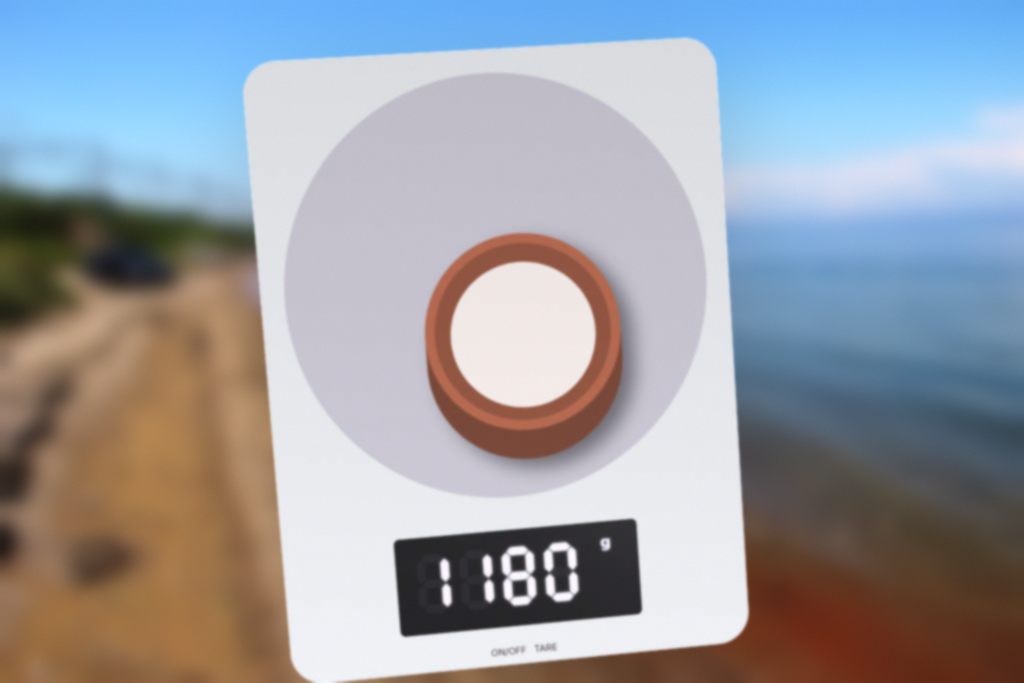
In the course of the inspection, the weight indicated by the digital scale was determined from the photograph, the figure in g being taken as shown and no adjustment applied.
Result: 1180 g
